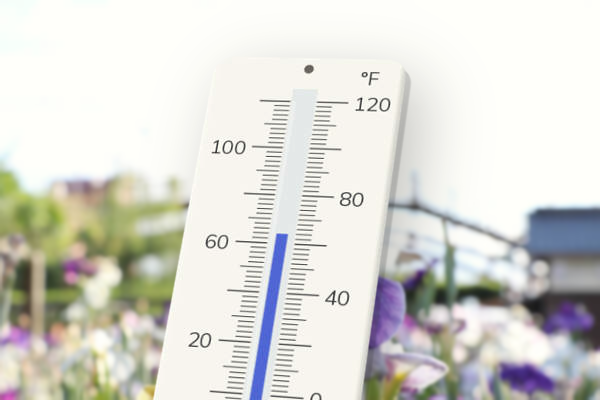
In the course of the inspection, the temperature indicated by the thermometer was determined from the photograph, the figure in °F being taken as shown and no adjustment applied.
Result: 64 °F
